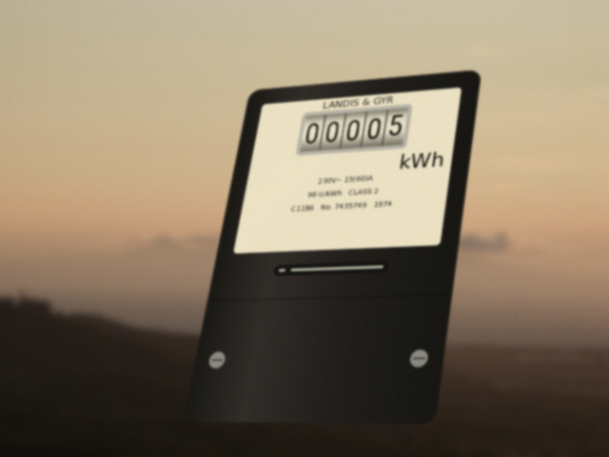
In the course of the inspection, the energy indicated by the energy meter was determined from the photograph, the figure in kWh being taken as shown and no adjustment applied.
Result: 5 kWh
